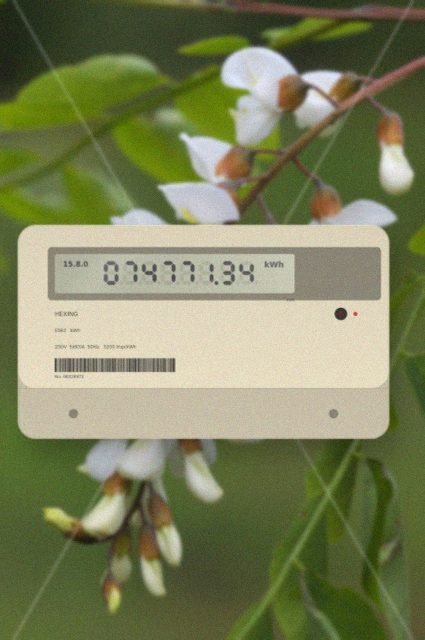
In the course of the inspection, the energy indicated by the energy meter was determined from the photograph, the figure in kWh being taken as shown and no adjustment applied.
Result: 74771.34 kWh
